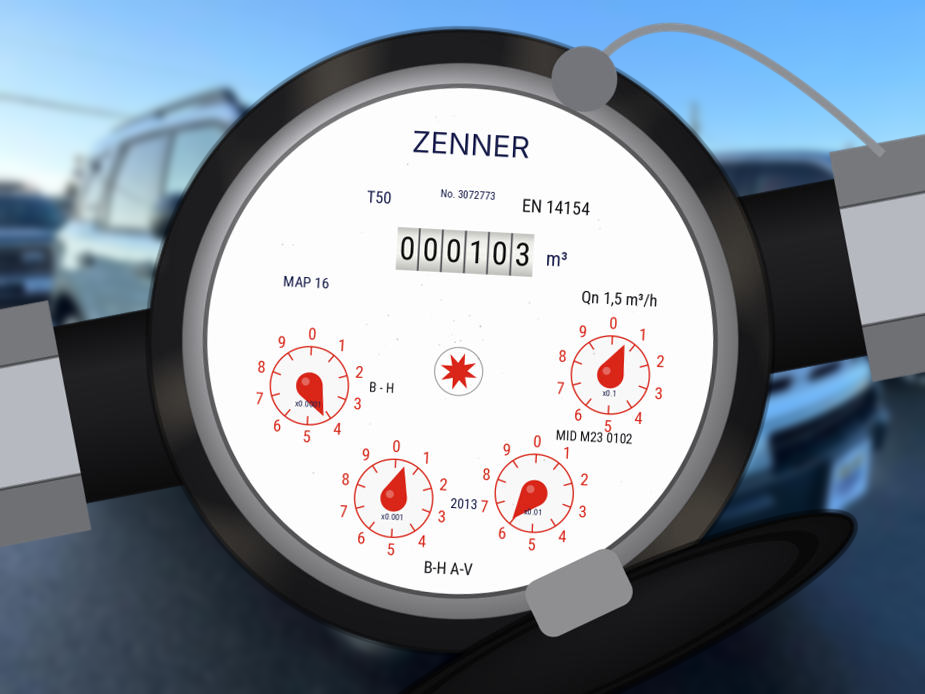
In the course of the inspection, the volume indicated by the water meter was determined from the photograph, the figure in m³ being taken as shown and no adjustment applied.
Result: 103.0604 m³
